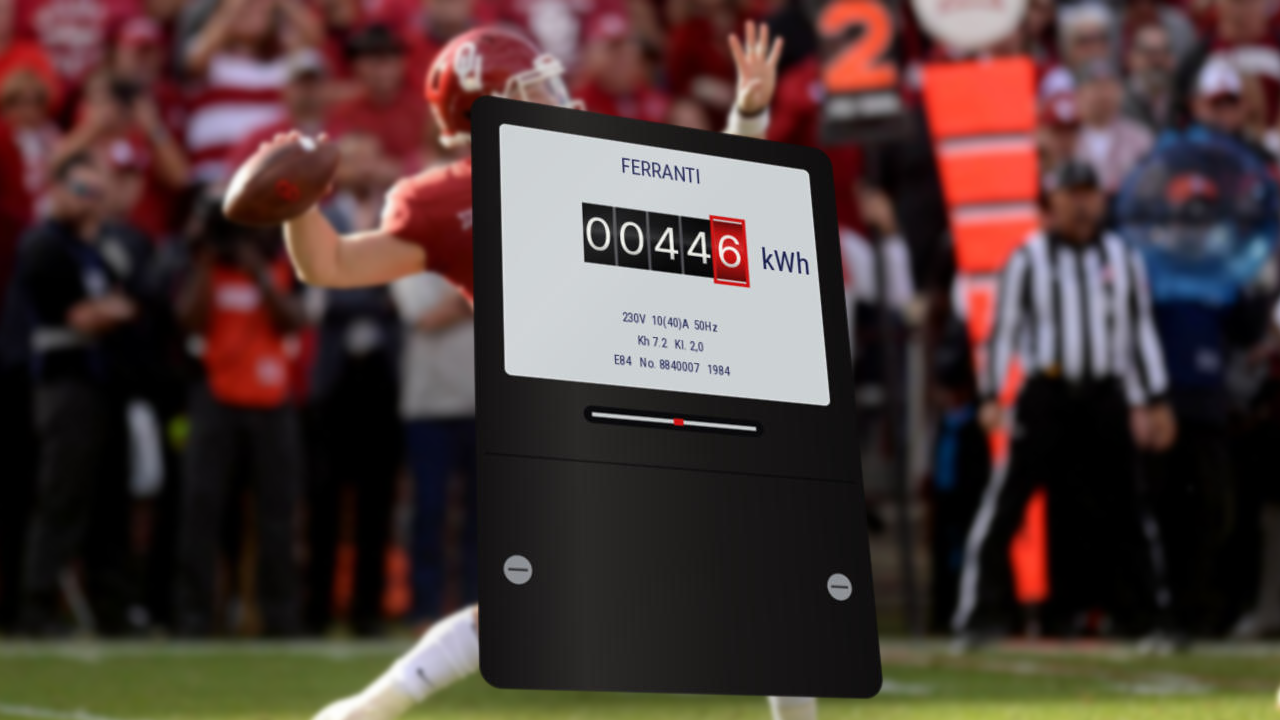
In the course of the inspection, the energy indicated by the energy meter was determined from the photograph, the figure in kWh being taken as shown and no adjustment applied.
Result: 44.6 kWh
